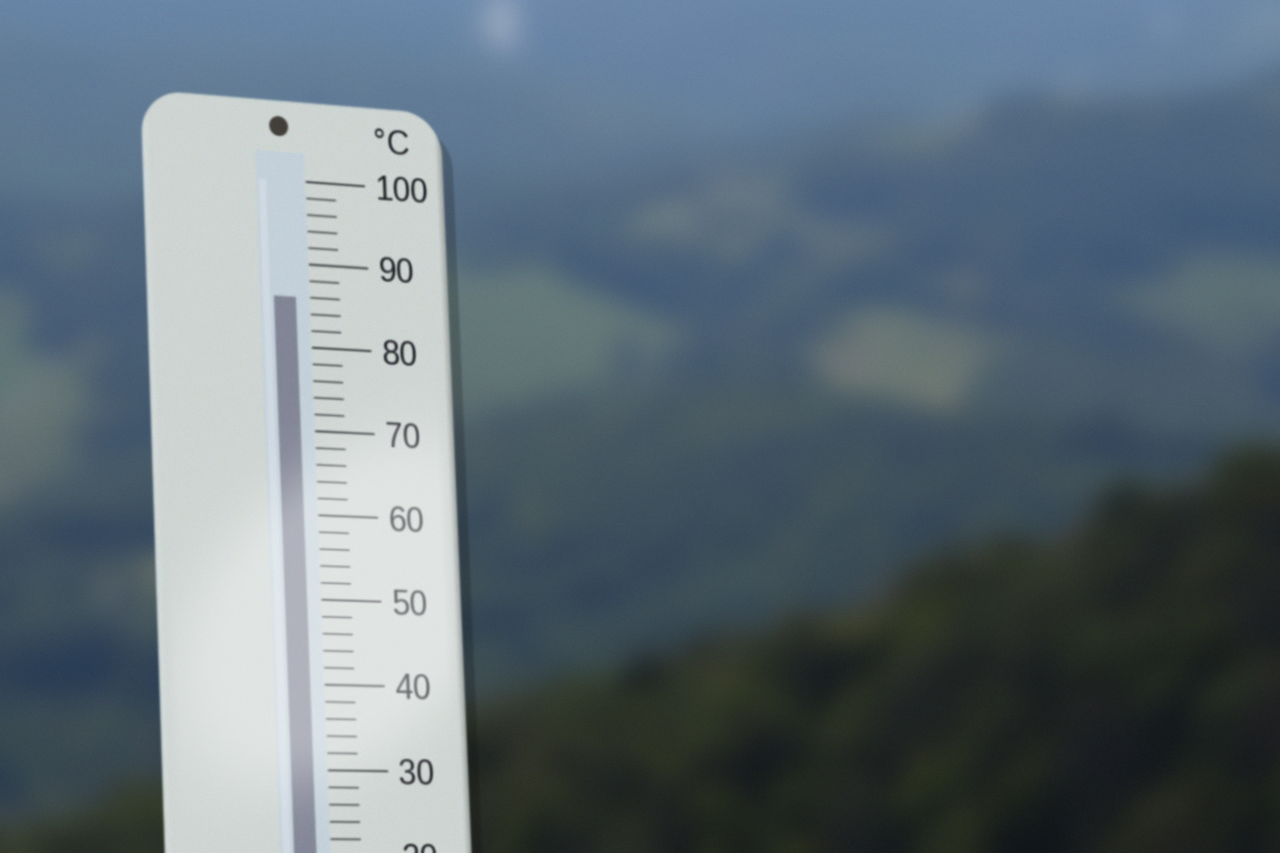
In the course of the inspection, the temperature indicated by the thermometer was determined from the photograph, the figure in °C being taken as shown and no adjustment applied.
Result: 86 °C
